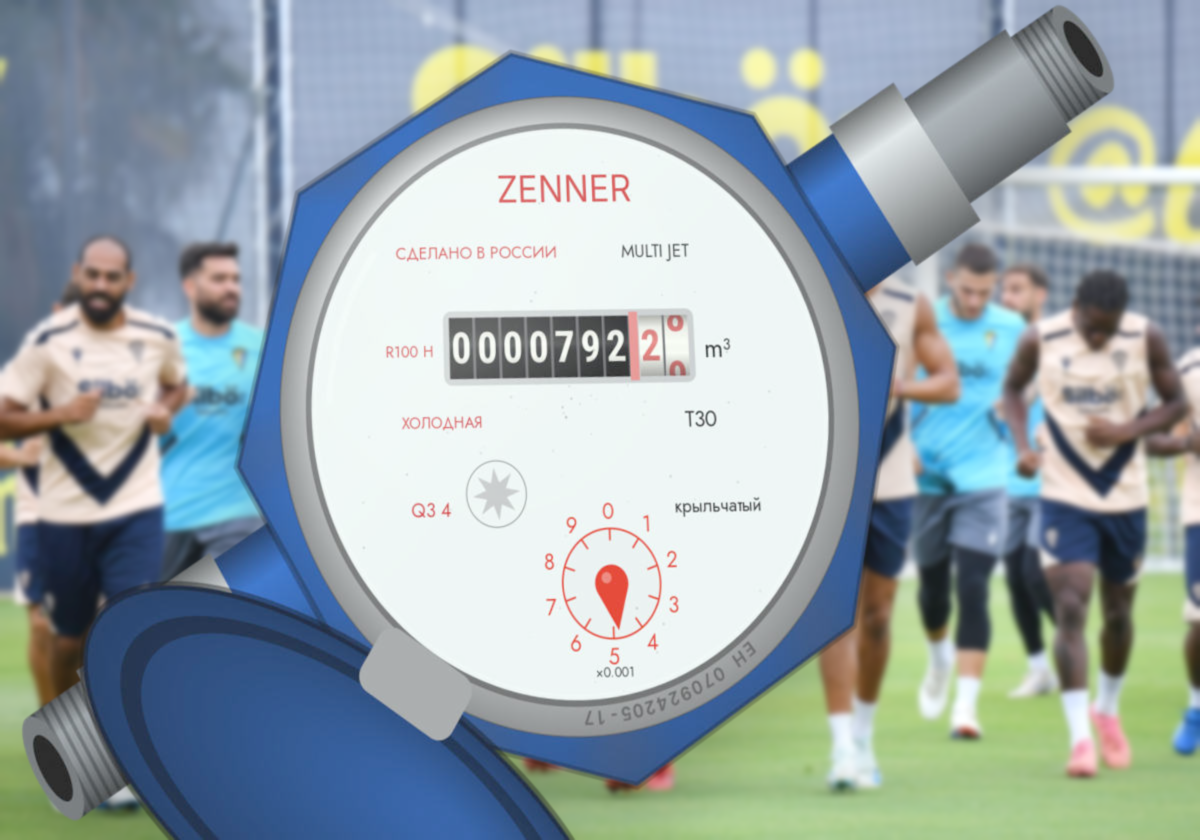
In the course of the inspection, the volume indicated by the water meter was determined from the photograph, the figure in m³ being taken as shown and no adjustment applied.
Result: 792.284 m³
